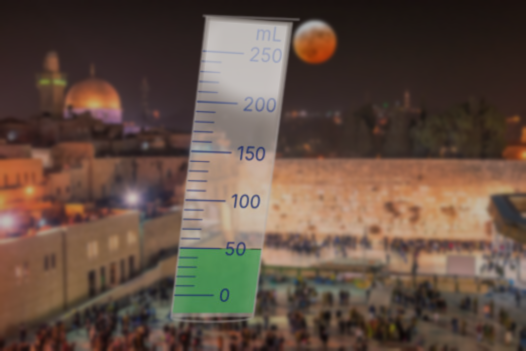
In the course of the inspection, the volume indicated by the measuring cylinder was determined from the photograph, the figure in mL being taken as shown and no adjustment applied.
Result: 50 mL
